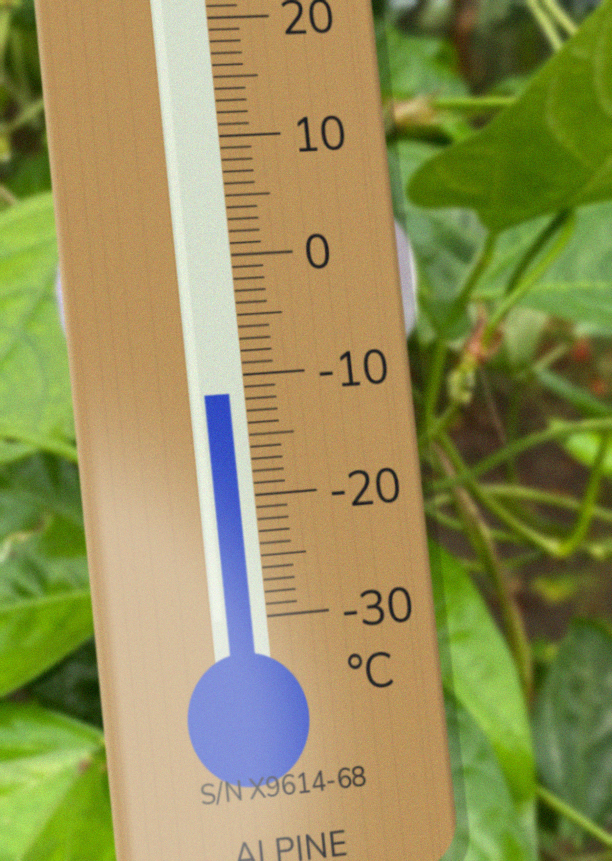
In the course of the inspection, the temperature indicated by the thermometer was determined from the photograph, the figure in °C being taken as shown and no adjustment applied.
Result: -11.5 °C
